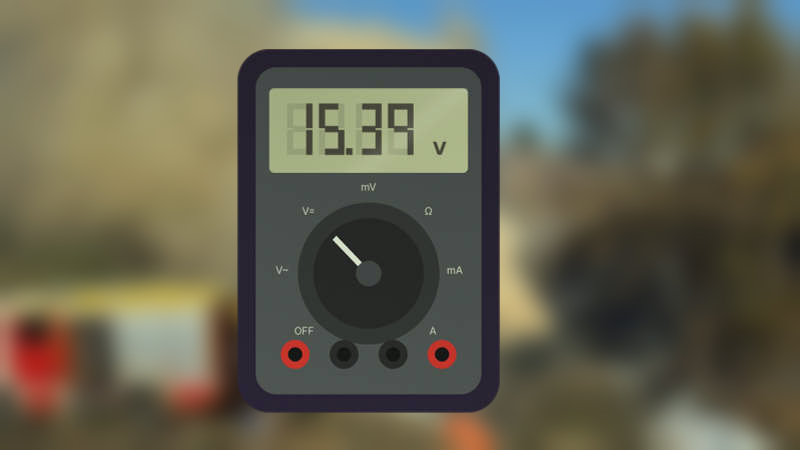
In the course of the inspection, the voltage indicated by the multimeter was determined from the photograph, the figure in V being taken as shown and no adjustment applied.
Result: 15.39 V
